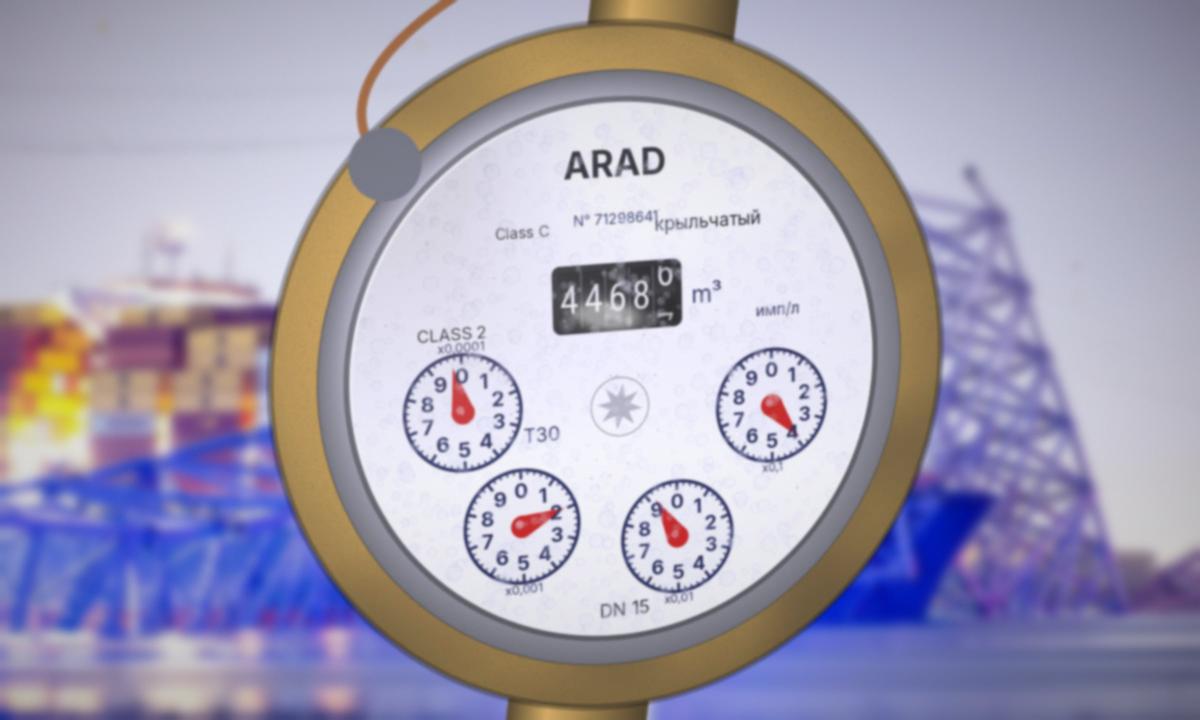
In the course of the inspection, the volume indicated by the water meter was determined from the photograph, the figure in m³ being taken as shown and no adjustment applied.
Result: 44686.3919 m³
